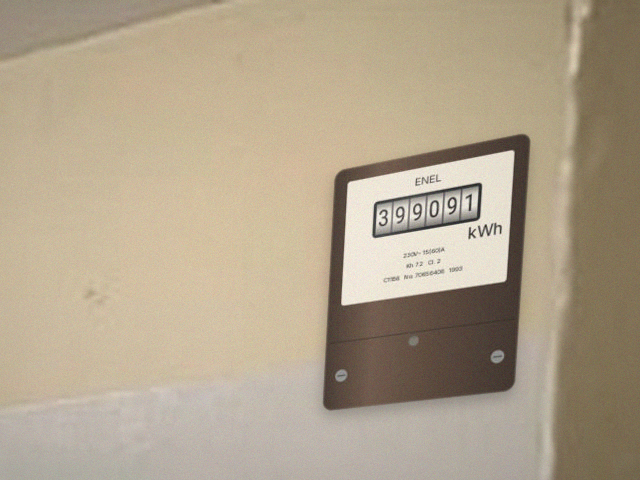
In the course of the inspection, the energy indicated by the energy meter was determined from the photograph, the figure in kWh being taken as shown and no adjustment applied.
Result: 399091 kWh
